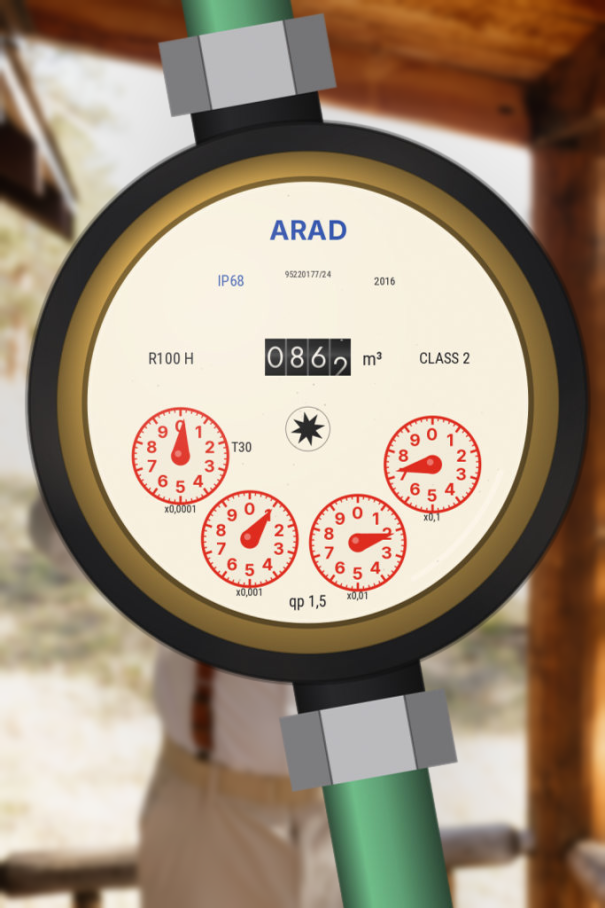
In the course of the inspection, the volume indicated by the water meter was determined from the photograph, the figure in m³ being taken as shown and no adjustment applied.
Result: 861.7210 m³
